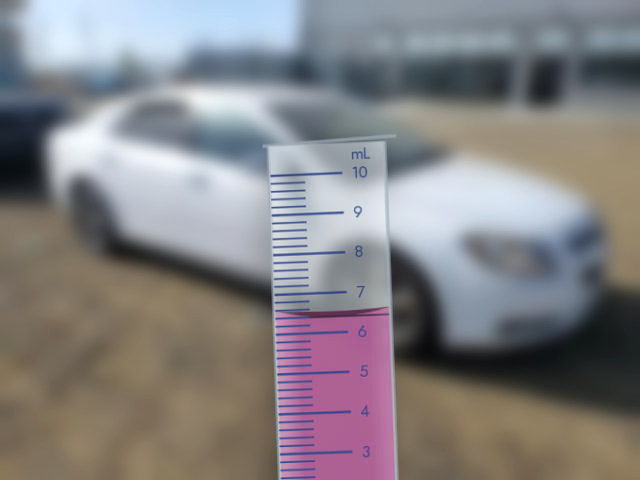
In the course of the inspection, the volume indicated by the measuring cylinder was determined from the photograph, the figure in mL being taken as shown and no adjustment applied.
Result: 6.4 mL
